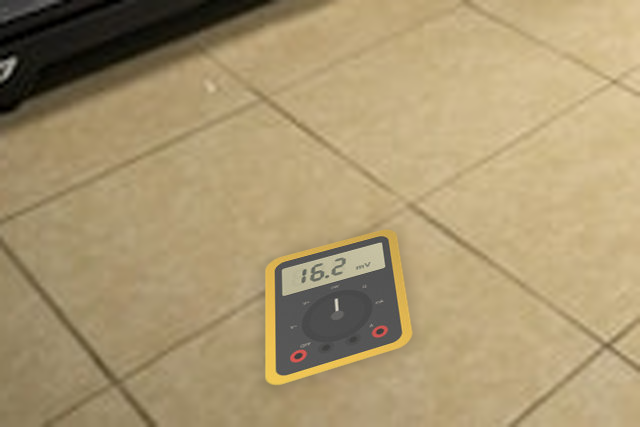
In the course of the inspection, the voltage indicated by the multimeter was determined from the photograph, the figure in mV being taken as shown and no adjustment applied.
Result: 16.2 mV
